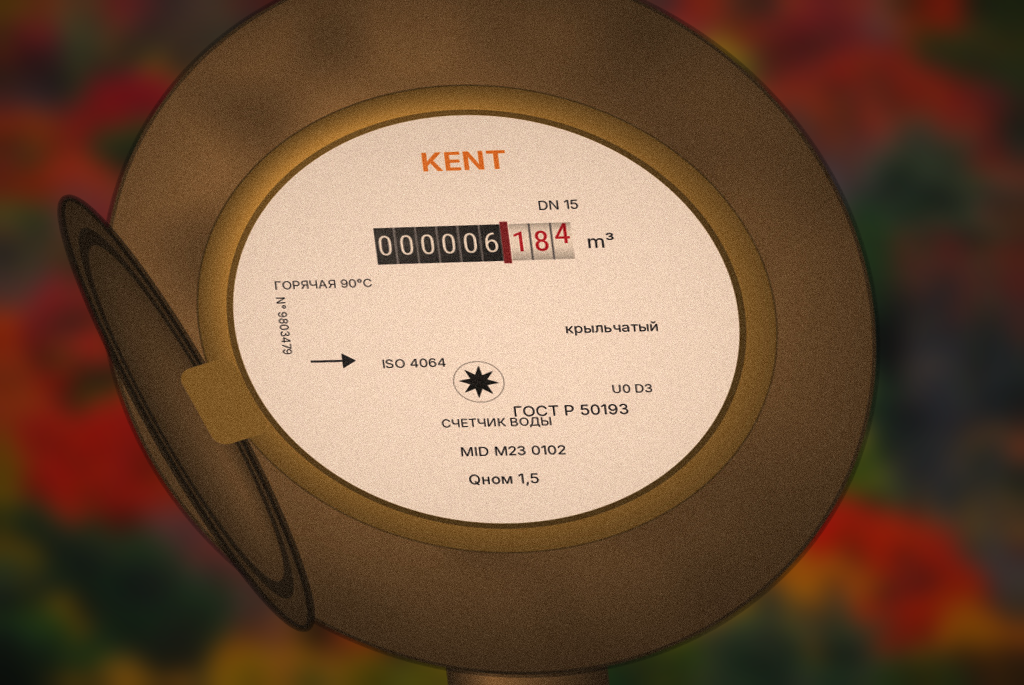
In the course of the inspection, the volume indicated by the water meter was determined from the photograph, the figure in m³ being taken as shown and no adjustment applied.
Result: 6.184 m³
